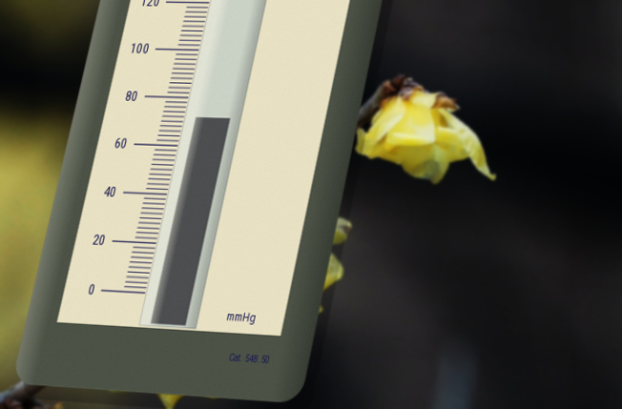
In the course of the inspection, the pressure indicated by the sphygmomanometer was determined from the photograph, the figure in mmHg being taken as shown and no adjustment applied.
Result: 72 mmHg
